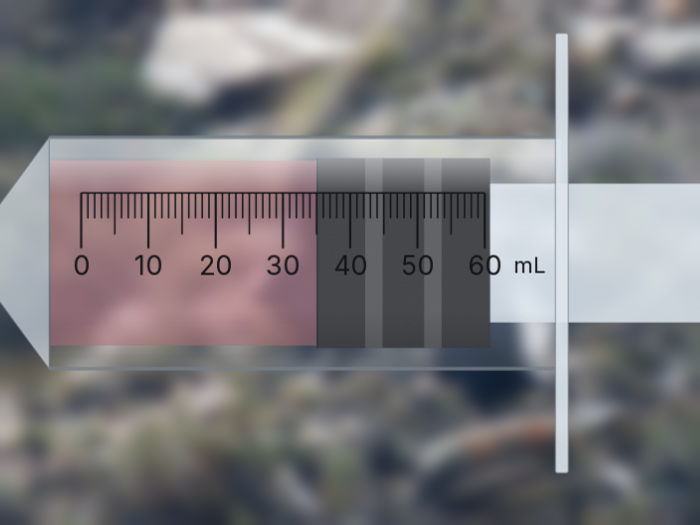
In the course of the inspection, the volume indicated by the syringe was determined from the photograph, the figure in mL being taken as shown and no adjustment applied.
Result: 35 mL
